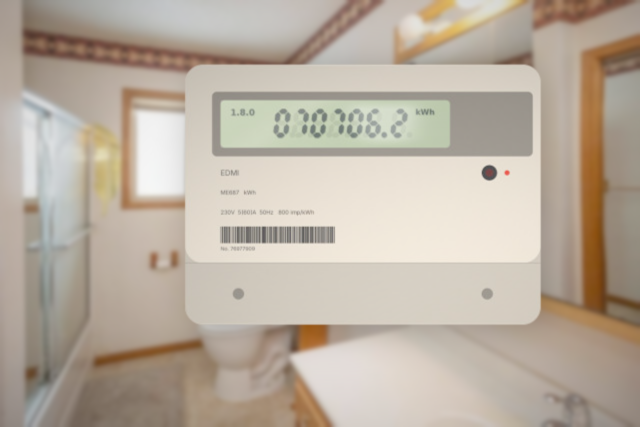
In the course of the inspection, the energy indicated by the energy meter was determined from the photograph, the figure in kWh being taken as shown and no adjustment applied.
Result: 70706.2 kWh
